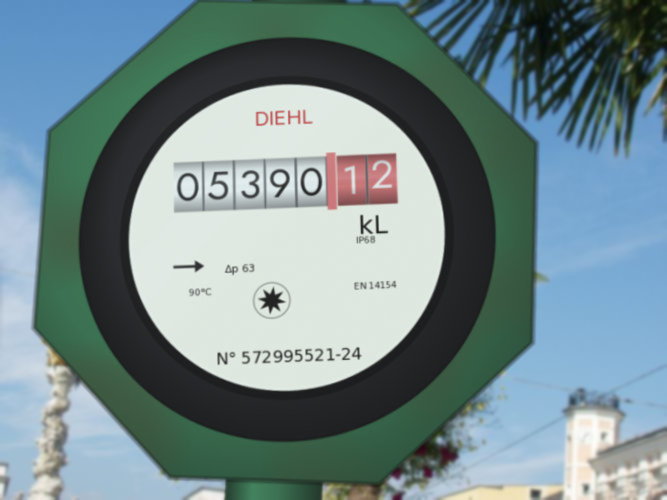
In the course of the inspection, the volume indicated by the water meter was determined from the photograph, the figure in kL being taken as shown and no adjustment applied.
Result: 5390.12 kL
